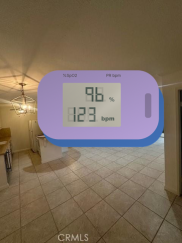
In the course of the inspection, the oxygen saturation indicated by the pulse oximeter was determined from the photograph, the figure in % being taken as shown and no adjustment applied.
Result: 96 %
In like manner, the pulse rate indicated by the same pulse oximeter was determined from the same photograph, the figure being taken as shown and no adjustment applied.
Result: 123 bpm
